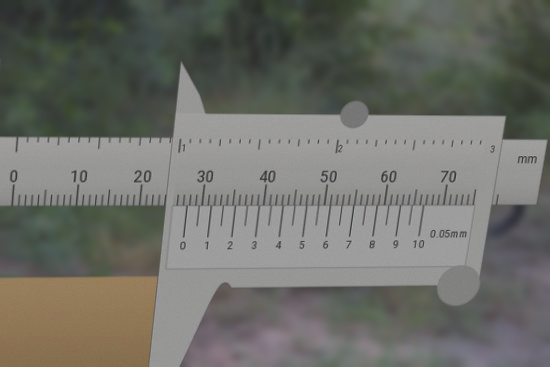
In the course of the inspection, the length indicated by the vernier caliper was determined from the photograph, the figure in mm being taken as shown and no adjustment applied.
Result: 27.6 mm
